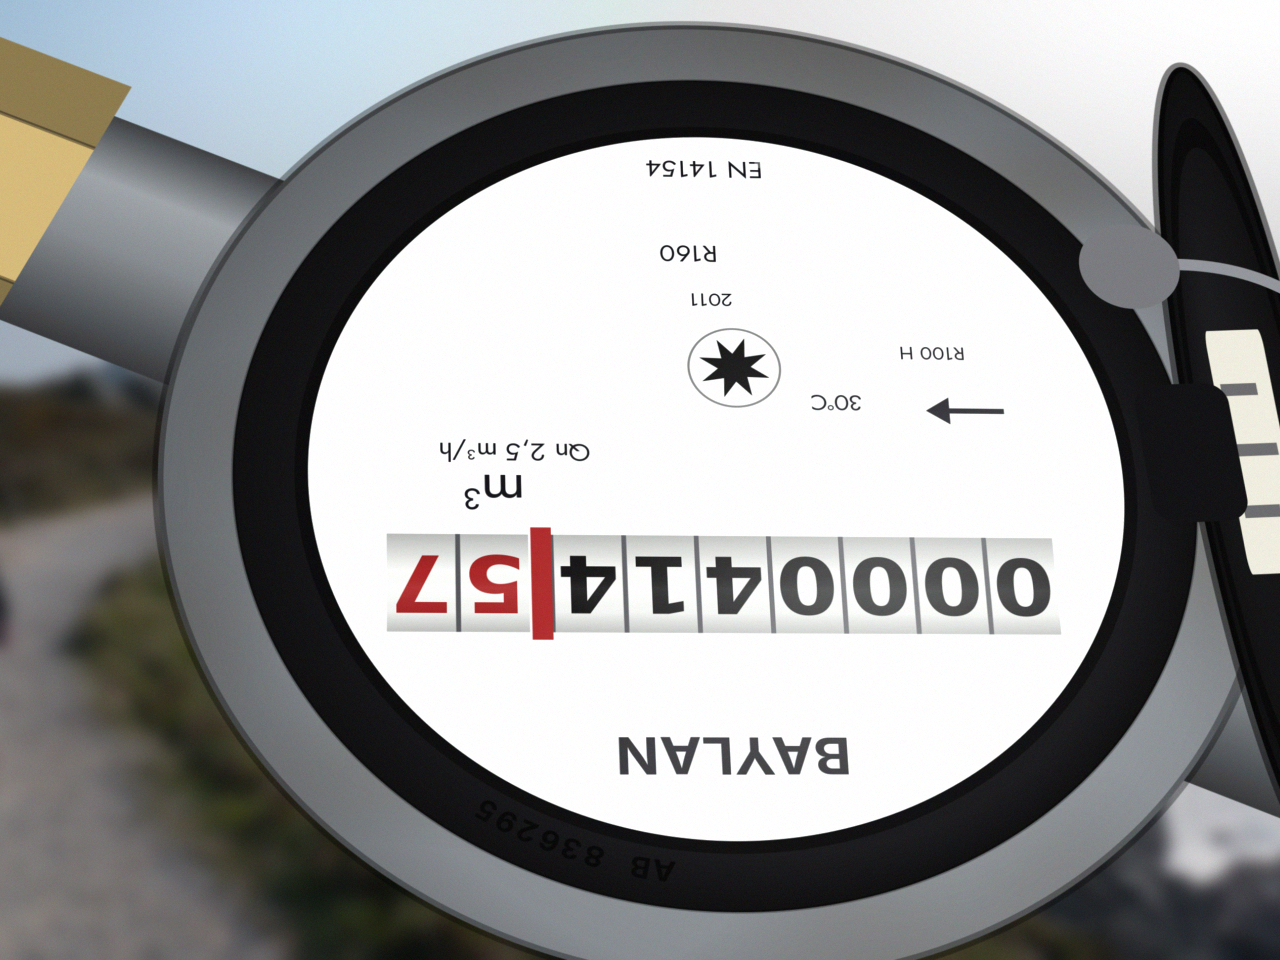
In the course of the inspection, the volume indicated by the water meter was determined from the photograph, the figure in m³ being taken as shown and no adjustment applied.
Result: 414.57 m³
